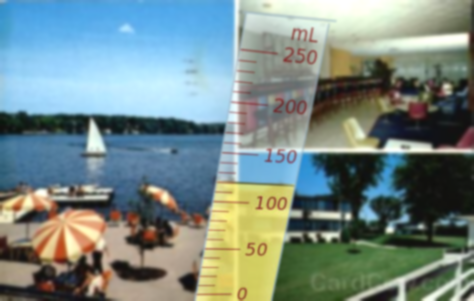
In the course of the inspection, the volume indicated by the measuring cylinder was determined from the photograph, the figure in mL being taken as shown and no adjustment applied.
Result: 120 mL
